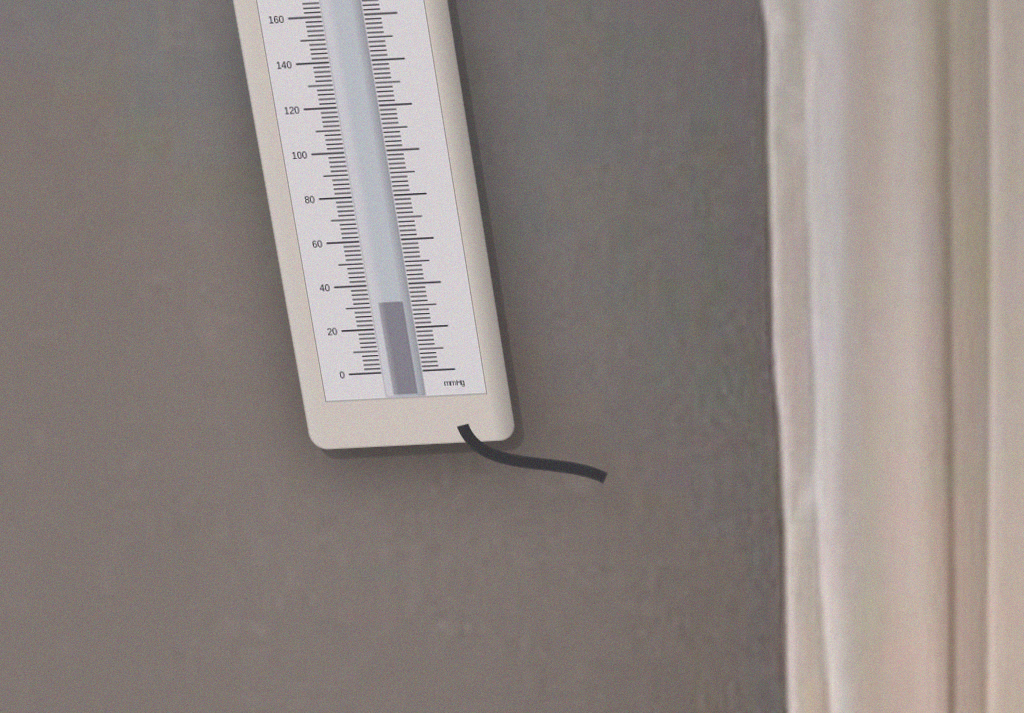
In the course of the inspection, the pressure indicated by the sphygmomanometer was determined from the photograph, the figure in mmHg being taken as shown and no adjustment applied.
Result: 32 mmHg
